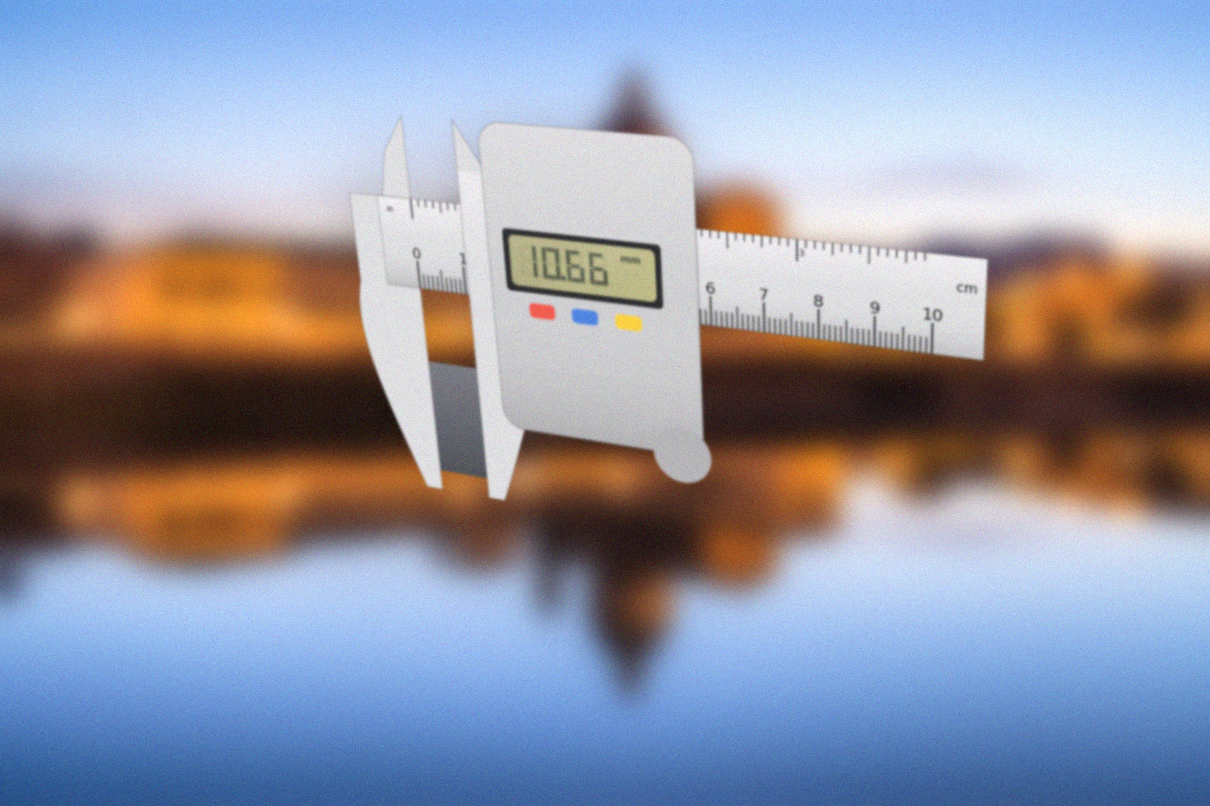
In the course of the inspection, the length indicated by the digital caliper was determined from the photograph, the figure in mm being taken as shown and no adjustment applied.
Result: 10.66 mm
